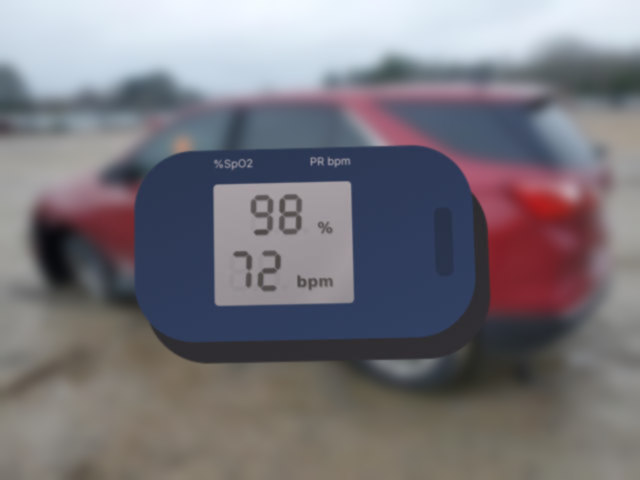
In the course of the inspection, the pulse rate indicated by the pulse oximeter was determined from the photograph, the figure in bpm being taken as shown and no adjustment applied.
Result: 72 bpm
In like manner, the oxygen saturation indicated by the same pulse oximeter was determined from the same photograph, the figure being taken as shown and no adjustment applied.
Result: 98 %
